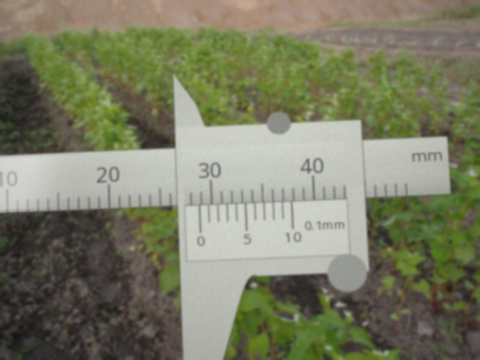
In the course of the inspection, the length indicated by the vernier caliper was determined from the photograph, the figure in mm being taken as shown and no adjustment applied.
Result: 28.8 mm
